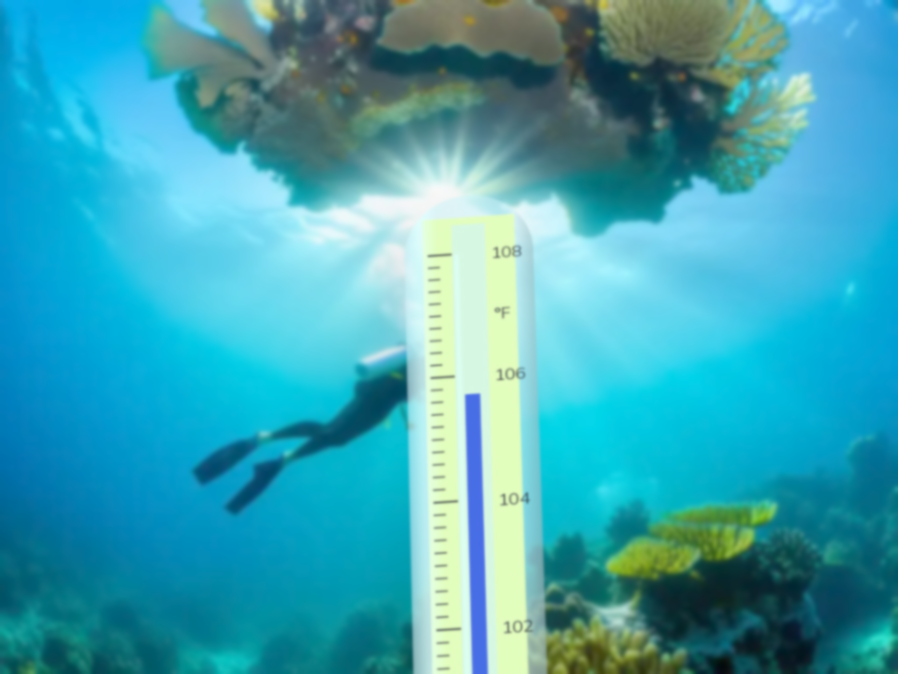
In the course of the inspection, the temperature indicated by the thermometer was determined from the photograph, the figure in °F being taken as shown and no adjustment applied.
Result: 105.7 °F
